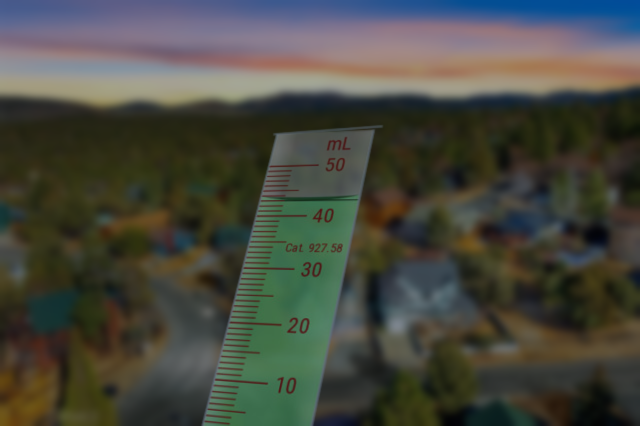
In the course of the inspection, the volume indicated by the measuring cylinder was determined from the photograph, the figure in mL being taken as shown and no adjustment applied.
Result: 43 mL
